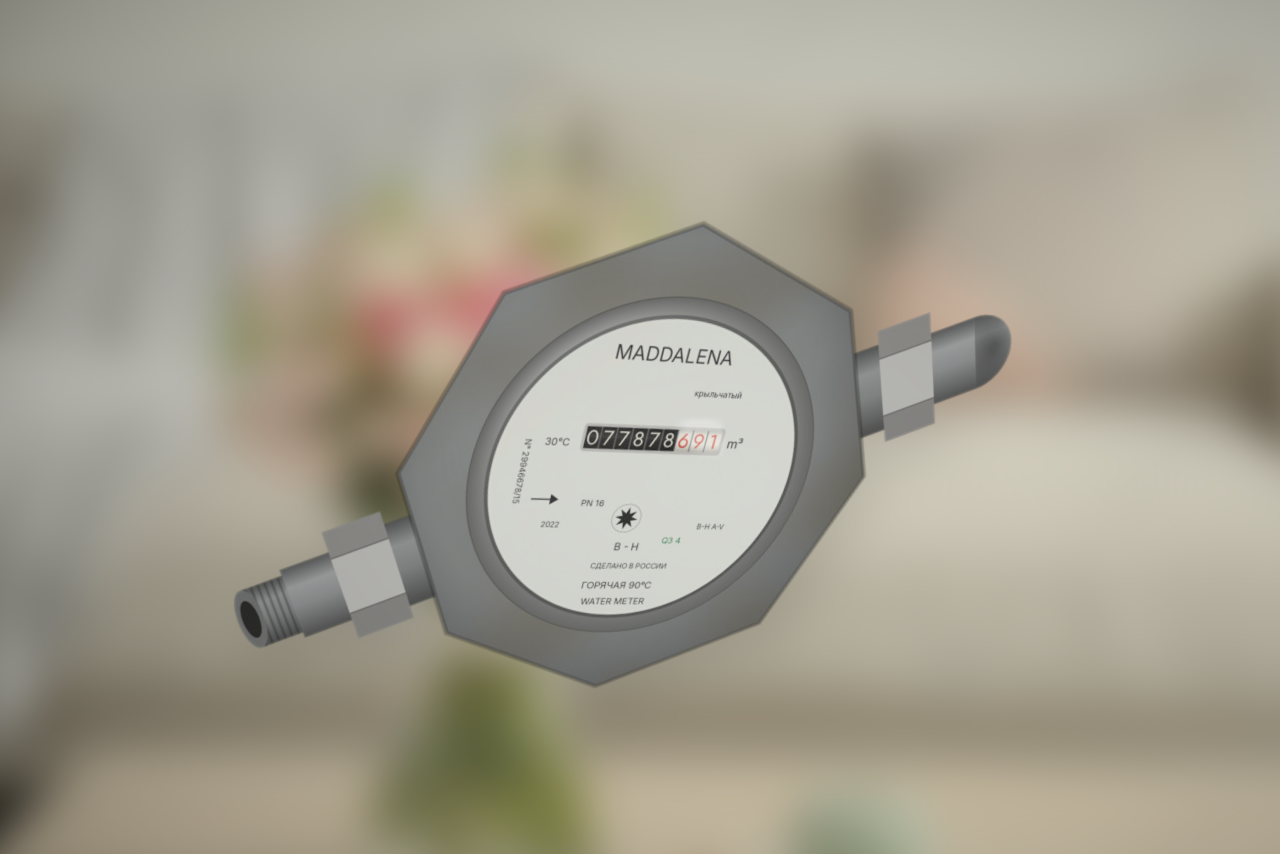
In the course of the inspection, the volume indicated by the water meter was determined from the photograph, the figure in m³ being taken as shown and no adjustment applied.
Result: 77878.691 m³
